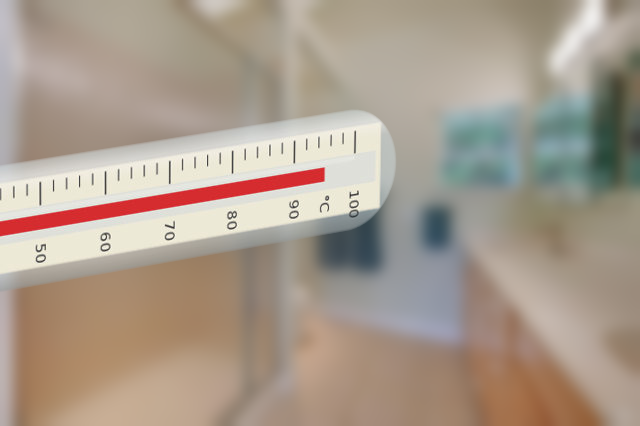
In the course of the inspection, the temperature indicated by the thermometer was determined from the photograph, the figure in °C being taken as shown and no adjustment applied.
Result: 95 °C
